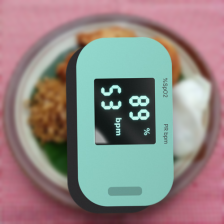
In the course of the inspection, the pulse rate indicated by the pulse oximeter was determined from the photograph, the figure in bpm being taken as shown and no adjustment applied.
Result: 53 bpm
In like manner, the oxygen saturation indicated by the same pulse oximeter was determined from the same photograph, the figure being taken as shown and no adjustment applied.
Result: 89 %
